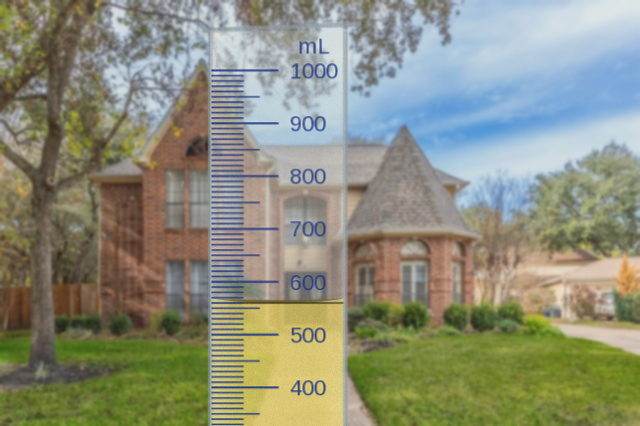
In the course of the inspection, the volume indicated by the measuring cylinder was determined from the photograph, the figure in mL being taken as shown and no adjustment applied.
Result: 560 mL
